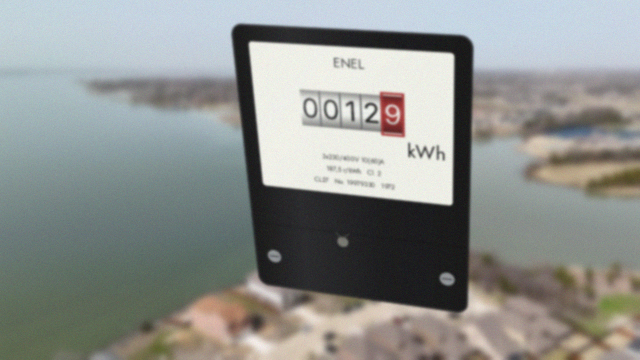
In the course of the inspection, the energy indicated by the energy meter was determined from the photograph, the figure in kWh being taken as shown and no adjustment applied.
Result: 12.9 kWh
